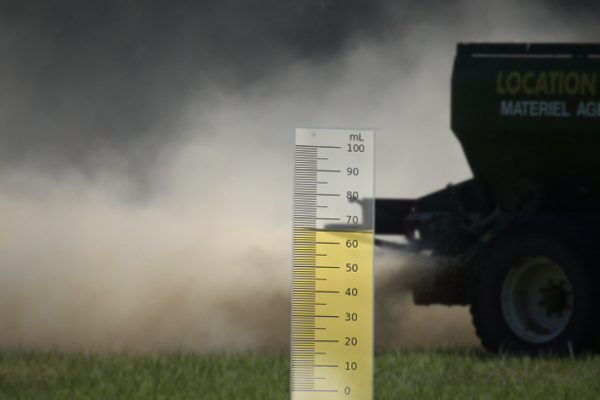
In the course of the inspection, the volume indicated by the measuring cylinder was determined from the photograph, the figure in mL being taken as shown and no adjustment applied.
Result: 65 mL
